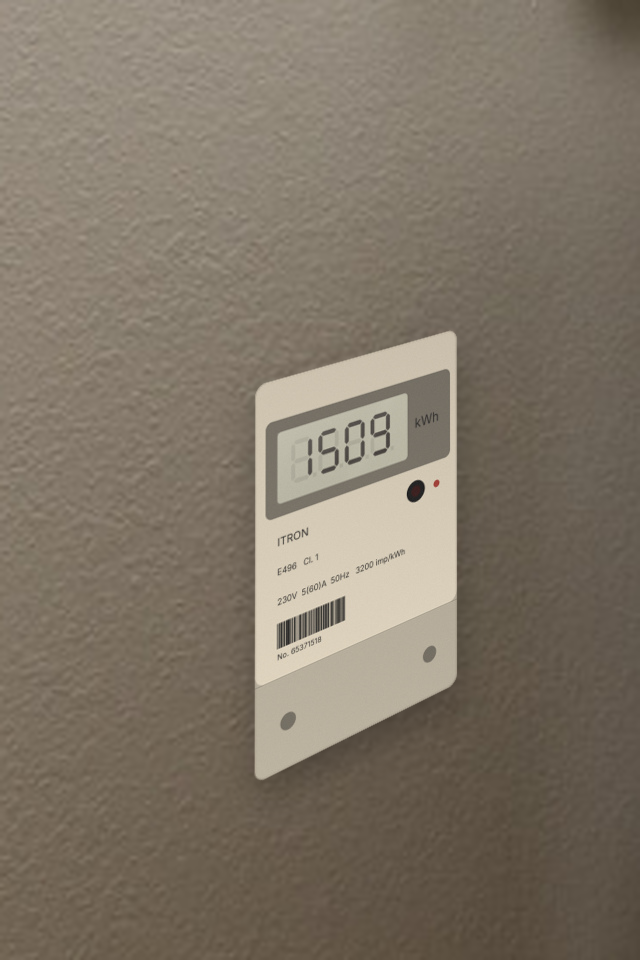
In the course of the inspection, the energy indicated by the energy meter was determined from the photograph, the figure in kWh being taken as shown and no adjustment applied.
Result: 1509 kWh
